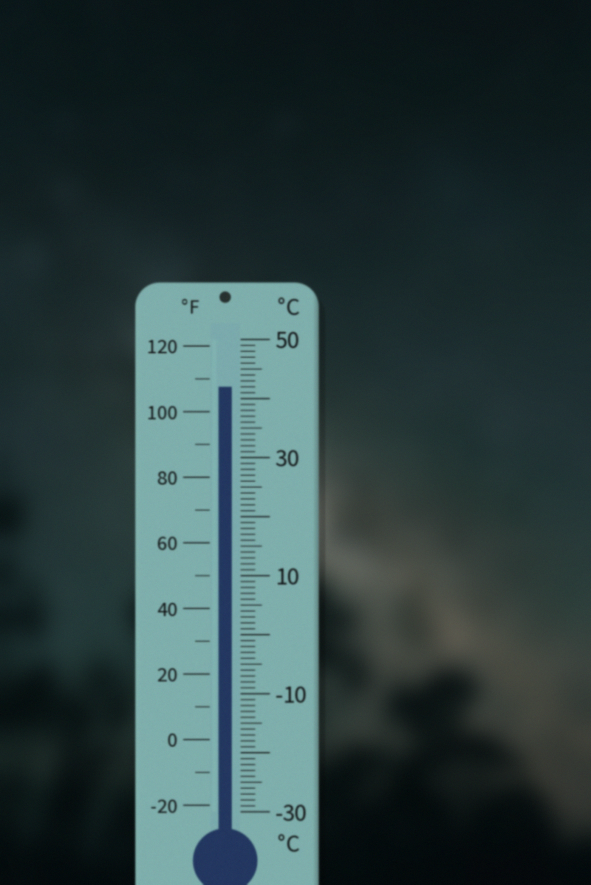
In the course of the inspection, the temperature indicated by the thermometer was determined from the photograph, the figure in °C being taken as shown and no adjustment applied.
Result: 42 °C
